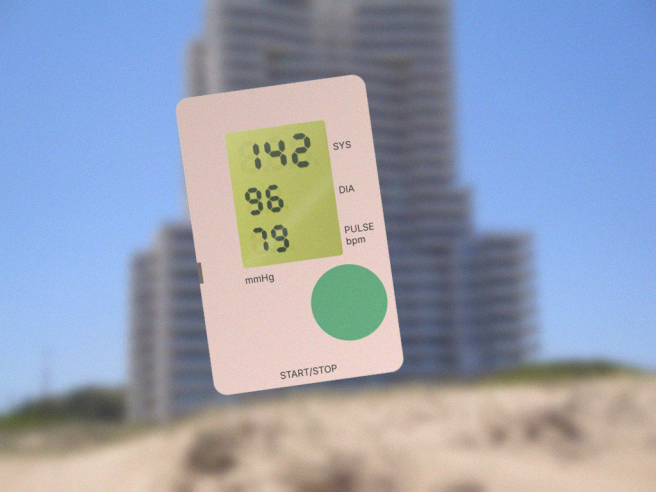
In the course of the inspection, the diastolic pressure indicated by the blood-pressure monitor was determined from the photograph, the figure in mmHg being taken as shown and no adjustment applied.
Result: 96 mmHg
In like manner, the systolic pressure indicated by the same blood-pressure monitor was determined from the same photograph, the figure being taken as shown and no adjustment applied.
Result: 142 mmHg
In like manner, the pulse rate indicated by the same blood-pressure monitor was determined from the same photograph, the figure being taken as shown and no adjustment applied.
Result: 79 bpm
